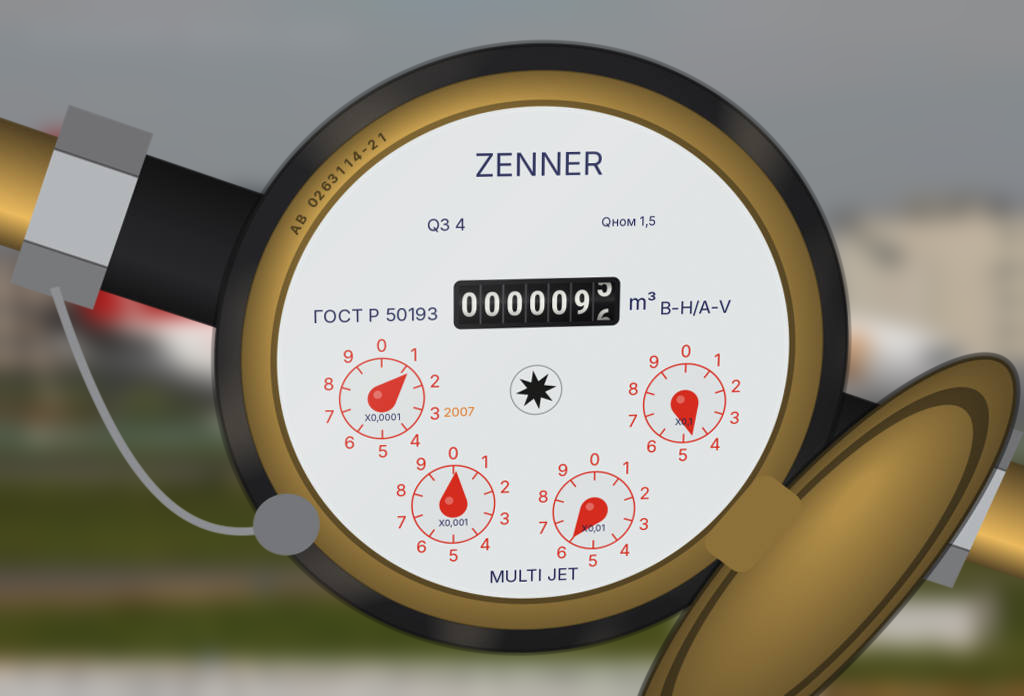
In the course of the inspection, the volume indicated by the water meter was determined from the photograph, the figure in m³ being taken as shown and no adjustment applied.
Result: 95.4601 m³
